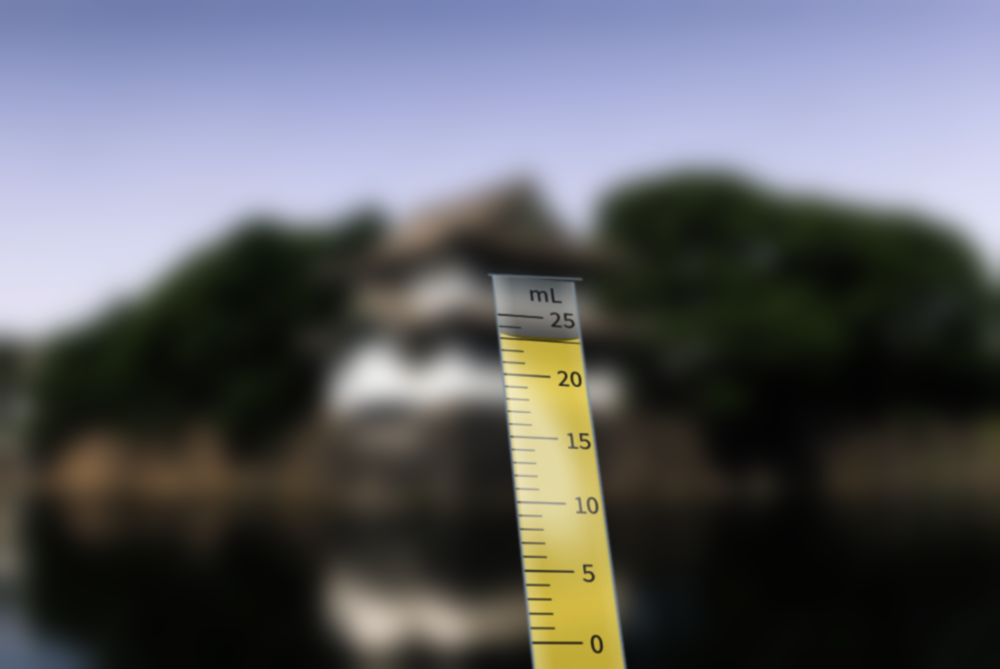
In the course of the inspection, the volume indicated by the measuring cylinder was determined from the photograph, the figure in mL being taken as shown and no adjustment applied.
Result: 23 mL
